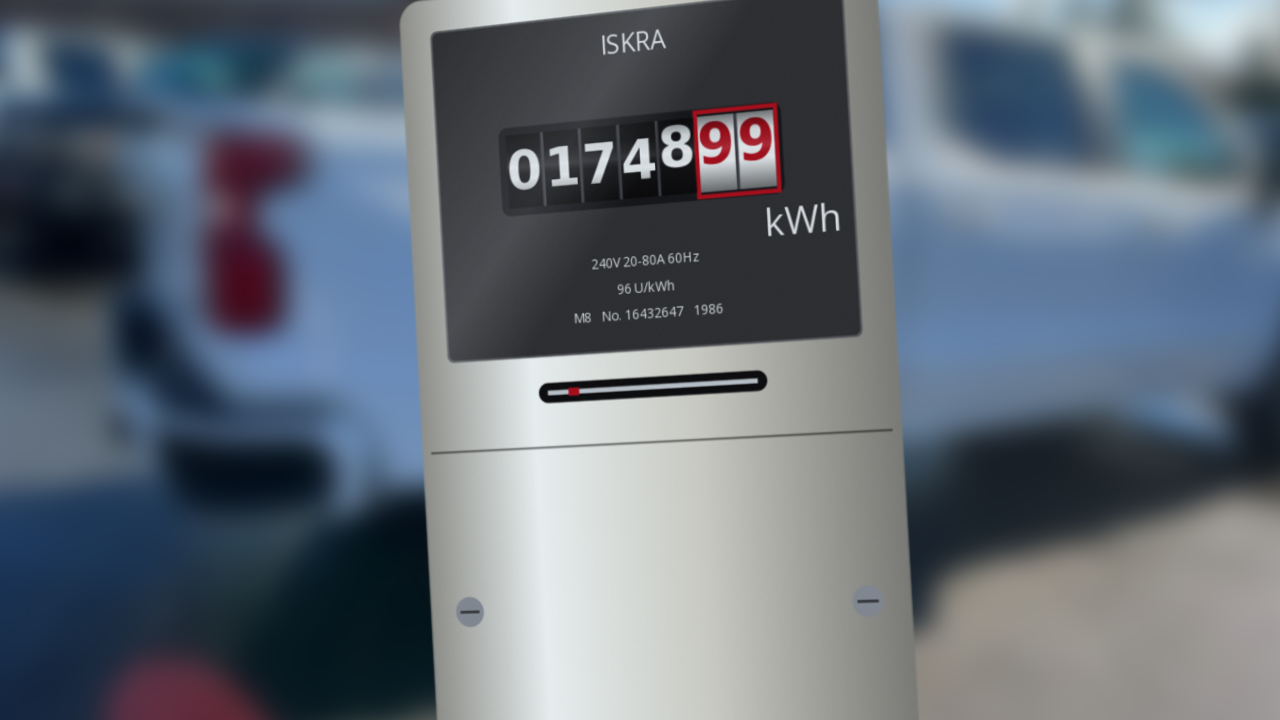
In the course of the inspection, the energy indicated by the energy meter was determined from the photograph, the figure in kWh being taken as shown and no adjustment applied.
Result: 1748.99 kWh
